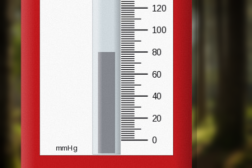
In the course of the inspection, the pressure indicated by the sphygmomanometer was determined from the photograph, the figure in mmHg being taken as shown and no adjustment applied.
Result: 80 mmHg
